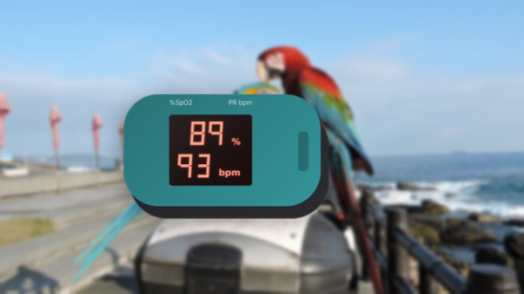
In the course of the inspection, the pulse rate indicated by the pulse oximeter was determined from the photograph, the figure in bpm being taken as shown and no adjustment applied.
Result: 93 bpm
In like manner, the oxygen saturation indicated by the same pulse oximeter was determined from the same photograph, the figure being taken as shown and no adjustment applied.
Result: 89 %
